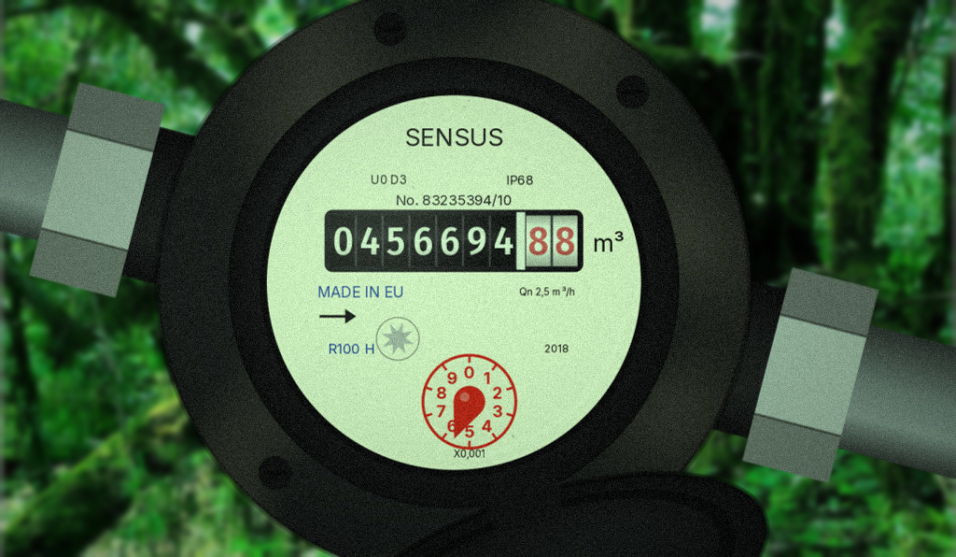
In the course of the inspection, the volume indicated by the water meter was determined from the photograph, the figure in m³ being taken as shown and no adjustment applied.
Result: 456694.885 m³
